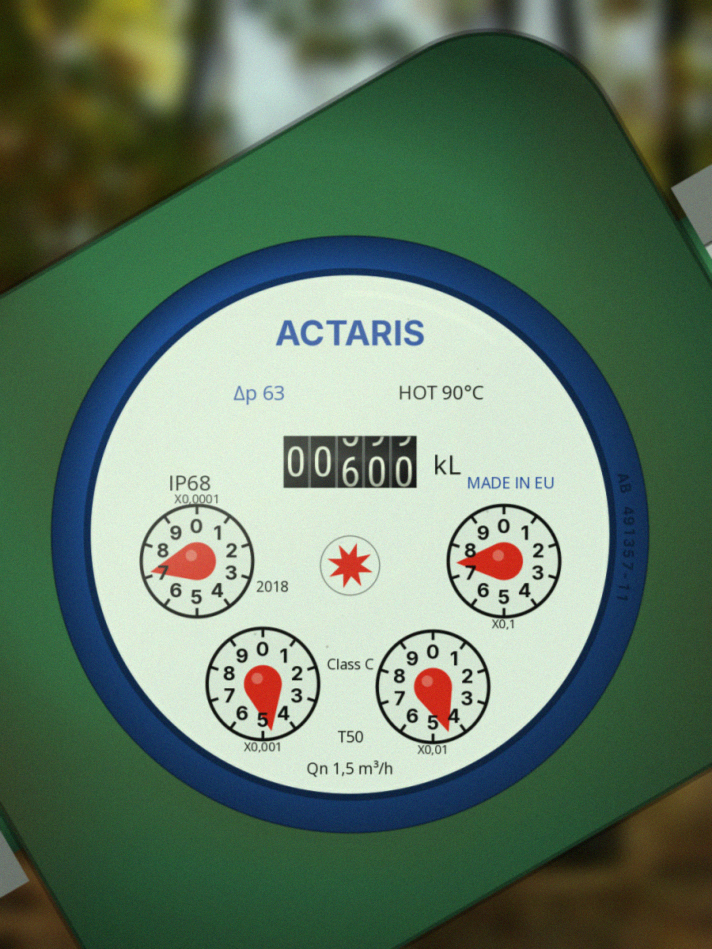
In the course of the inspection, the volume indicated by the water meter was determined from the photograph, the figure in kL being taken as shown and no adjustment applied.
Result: 599.7447 kL
